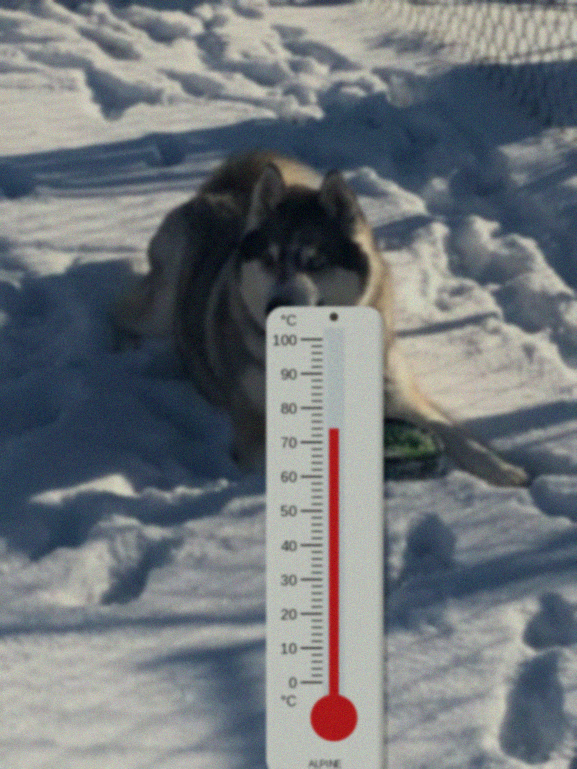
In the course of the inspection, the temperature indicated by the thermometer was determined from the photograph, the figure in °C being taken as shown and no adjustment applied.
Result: 74 °C
